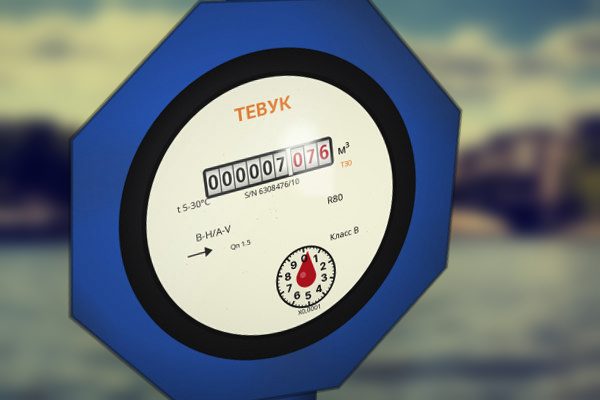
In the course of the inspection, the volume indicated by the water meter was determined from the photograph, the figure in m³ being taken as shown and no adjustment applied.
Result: 7.0760 m³
